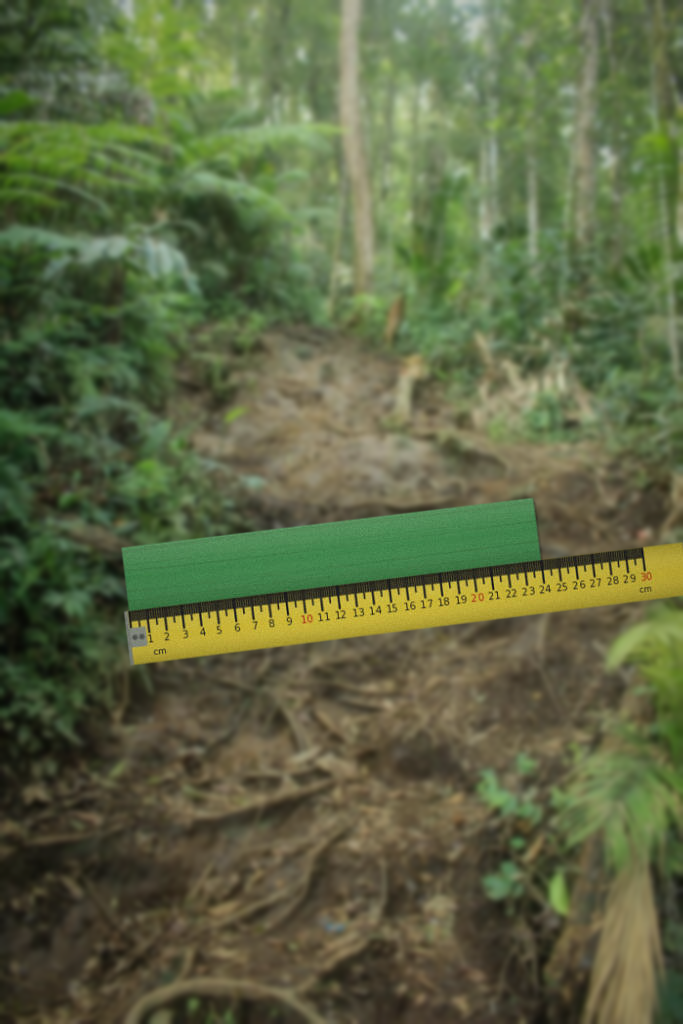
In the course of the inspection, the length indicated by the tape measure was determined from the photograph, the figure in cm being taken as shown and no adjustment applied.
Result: 24 cm
